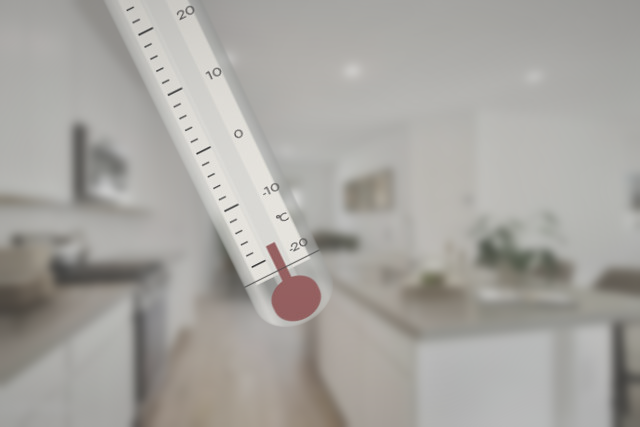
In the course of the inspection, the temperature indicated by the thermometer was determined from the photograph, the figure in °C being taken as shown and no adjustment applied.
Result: -18 °C
